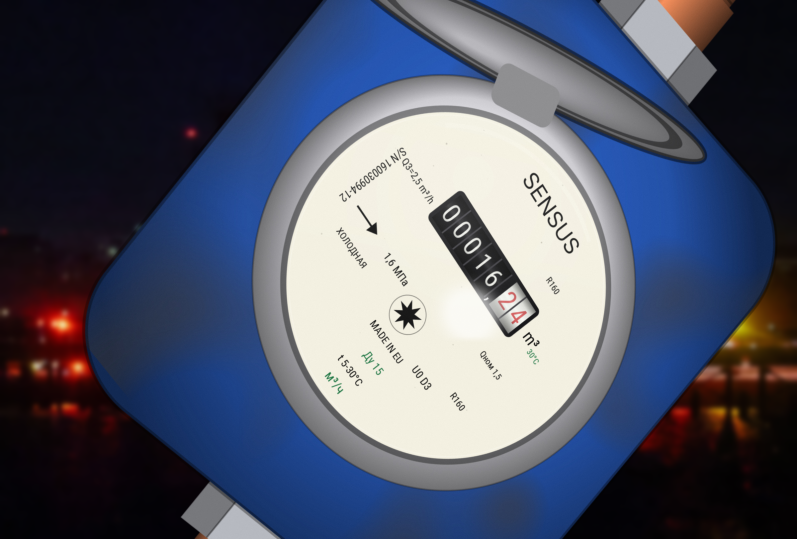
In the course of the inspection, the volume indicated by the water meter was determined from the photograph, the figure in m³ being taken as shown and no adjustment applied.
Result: 16.24 m³
